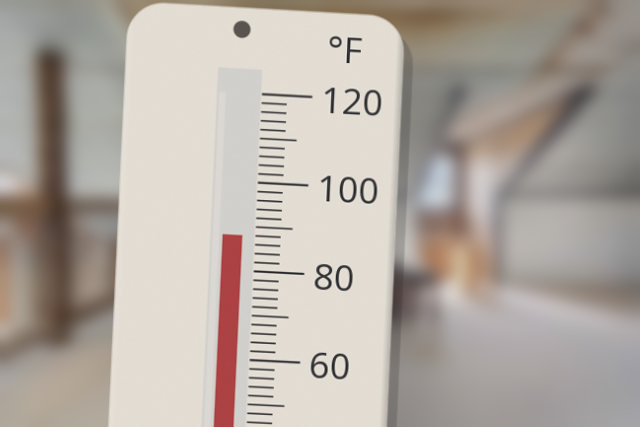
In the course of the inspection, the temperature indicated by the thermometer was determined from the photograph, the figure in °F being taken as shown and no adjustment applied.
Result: 88 °F
